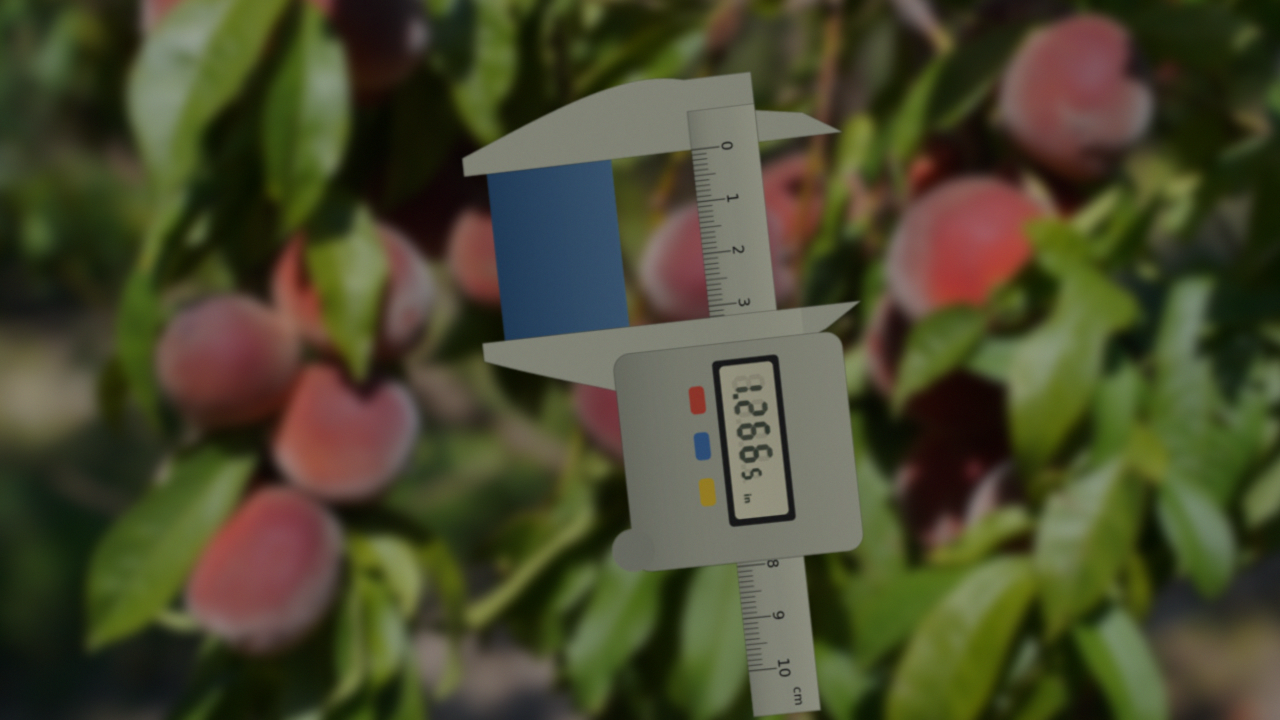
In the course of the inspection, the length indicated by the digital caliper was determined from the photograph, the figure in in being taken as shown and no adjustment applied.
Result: 1.2665 in
